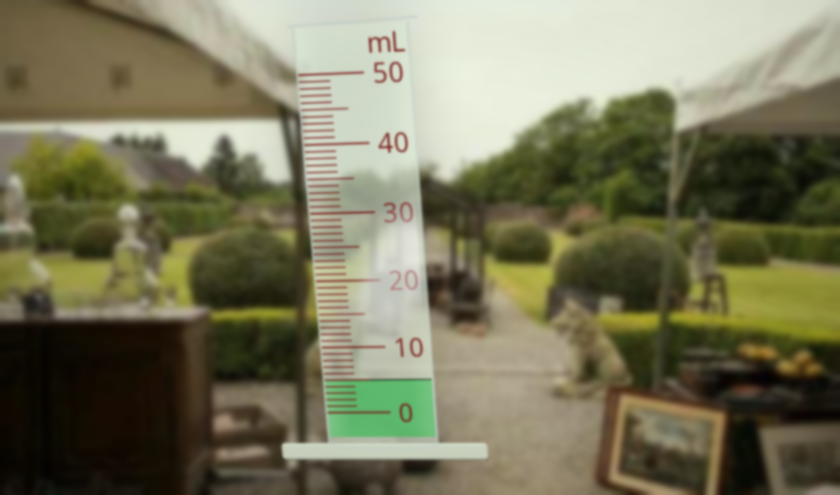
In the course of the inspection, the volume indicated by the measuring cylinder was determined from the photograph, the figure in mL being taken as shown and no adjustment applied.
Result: 5 mL
